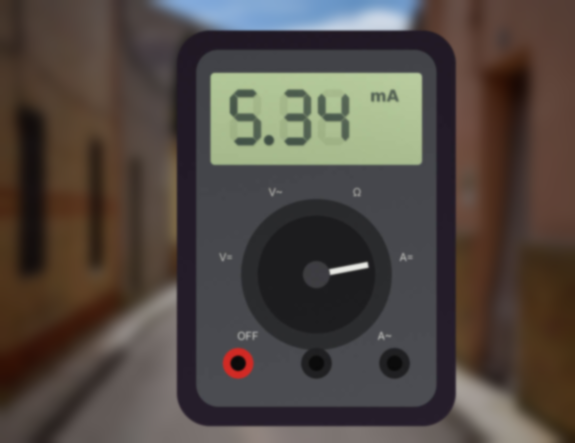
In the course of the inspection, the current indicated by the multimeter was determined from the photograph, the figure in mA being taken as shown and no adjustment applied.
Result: 5.34 mA
